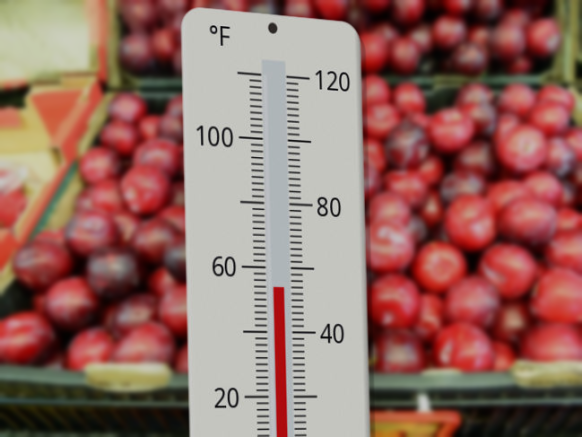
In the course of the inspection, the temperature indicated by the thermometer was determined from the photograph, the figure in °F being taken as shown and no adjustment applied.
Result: 54 °F
